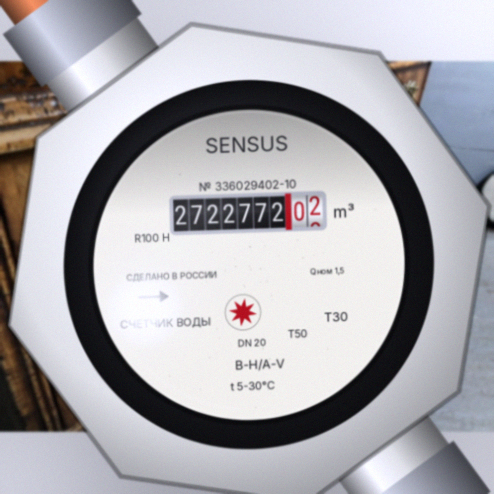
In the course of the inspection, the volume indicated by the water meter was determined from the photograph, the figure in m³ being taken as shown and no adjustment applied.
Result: 2722772.02 m³
